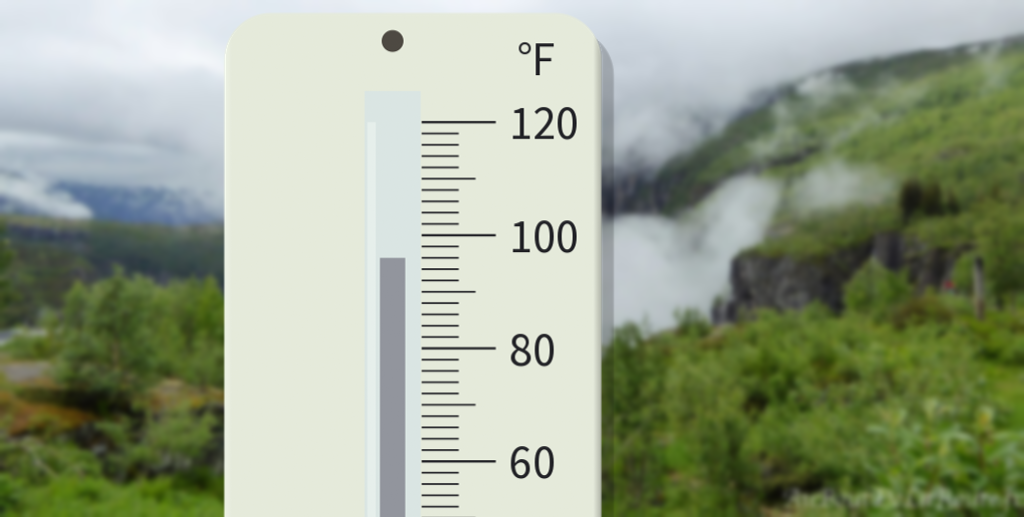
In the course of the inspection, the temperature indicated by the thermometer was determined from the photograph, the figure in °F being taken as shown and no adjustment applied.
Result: 96 °F
